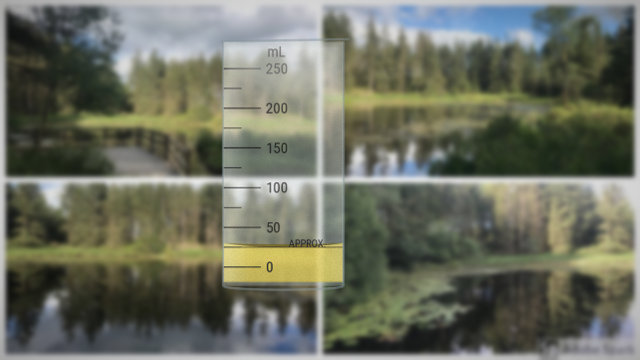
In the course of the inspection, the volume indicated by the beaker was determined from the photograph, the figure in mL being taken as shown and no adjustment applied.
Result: 25 mL
